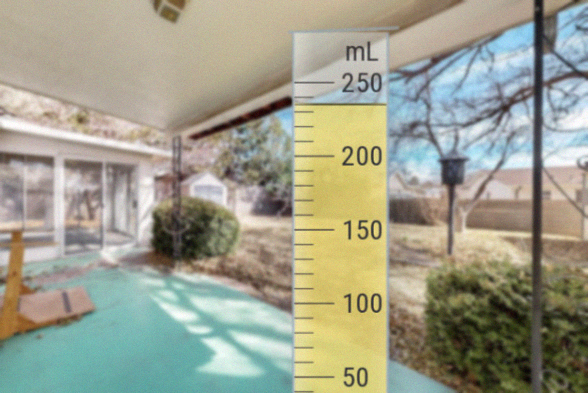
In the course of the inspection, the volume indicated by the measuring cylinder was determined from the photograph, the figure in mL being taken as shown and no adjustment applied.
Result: 235 mL
